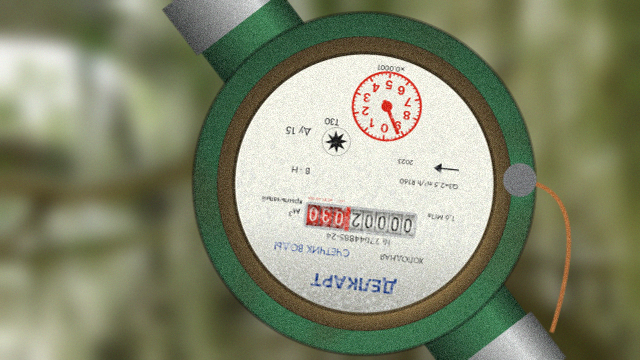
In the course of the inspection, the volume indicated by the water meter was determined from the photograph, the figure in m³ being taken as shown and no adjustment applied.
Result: 2.0299 m³
